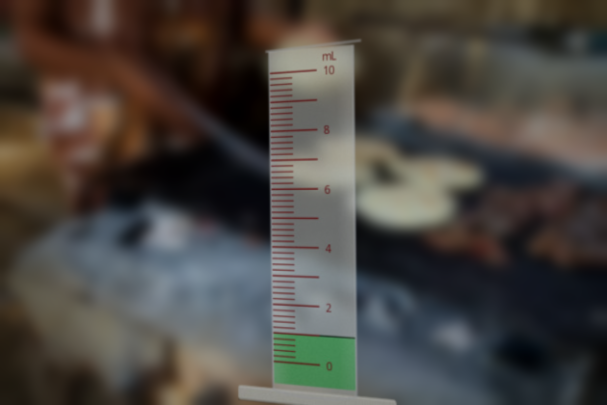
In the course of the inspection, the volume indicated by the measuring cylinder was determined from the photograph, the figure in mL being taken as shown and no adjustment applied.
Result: 1 mL
